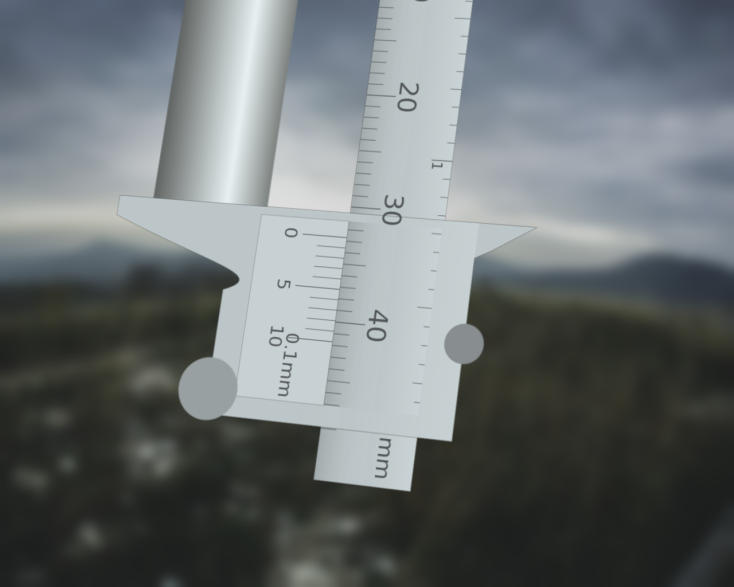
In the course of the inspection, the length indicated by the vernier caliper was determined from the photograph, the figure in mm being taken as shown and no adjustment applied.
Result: 32.7 mm
